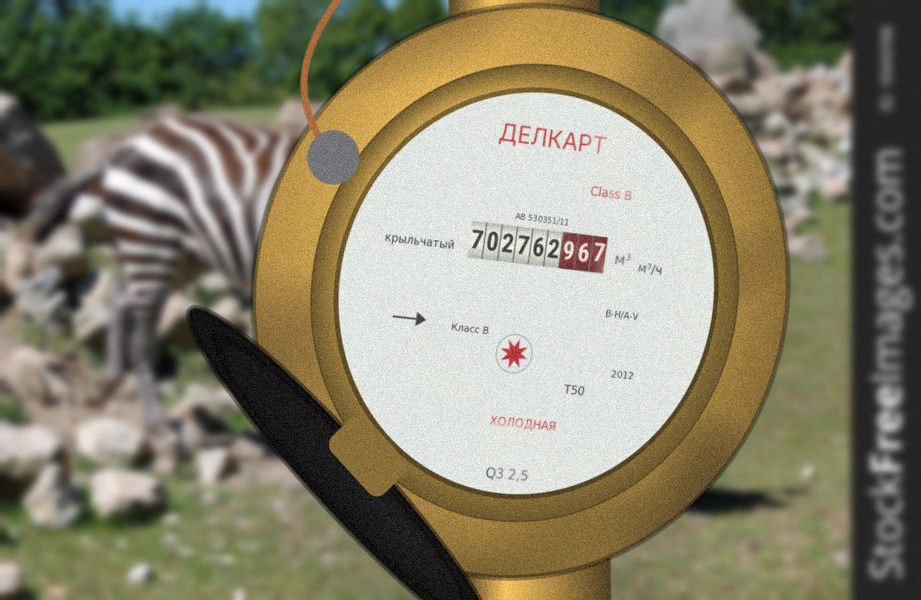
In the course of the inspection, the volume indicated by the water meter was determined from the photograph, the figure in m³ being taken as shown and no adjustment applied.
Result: 702762.967 m³
